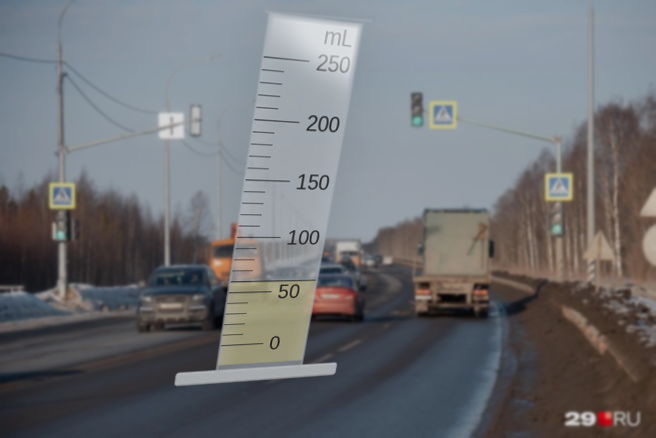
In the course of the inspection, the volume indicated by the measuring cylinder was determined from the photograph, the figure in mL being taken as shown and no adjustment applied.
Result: 60 mL
